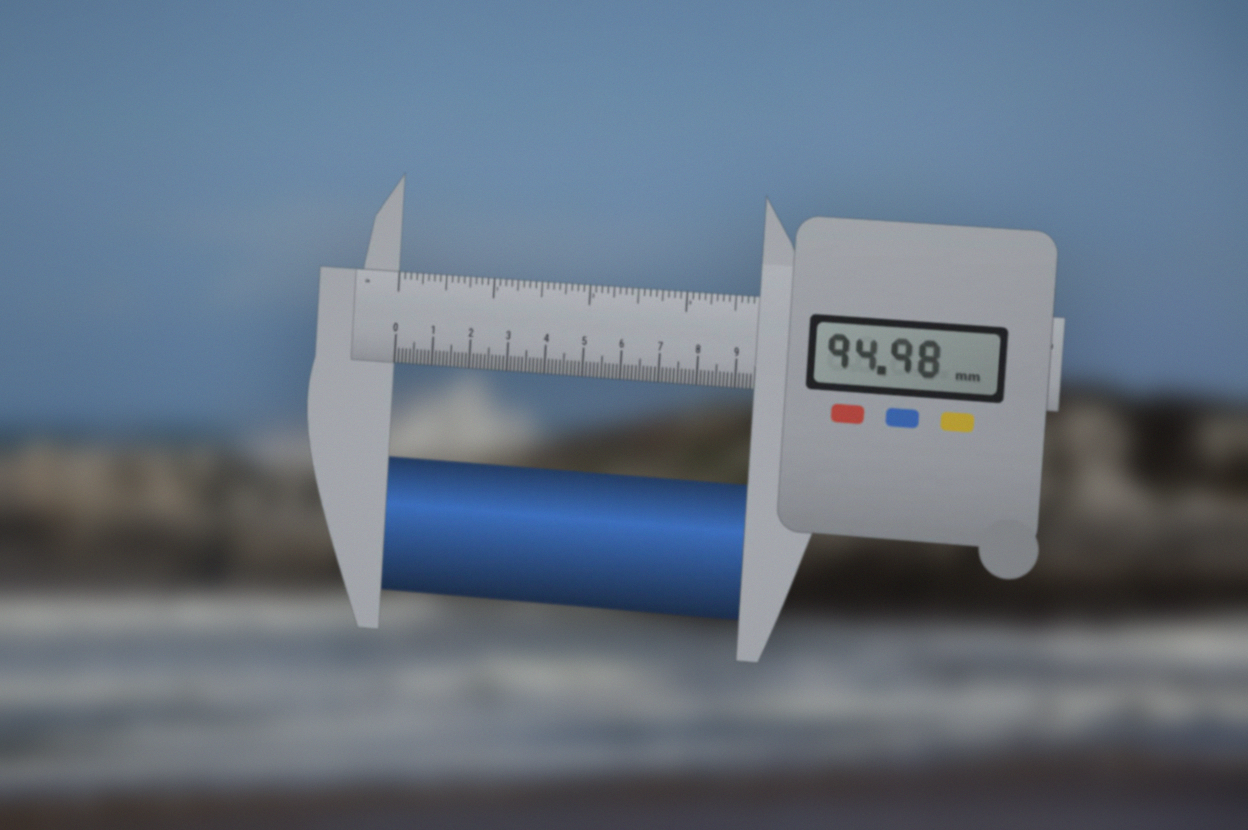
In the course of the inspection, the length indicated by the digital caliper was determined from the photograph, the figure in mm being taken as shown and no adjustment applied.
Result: 94.98 mm
